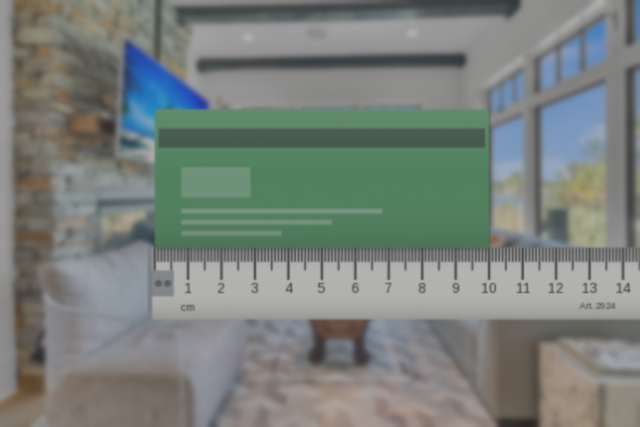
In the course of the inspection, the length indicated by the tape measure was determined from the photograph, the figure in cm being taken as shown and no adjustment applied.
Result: 10 cm
